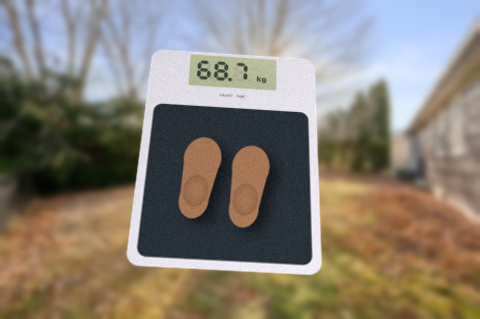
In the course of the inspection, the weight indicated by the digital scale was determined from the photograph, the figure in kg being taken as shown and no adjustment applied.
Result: 68.7 kg
